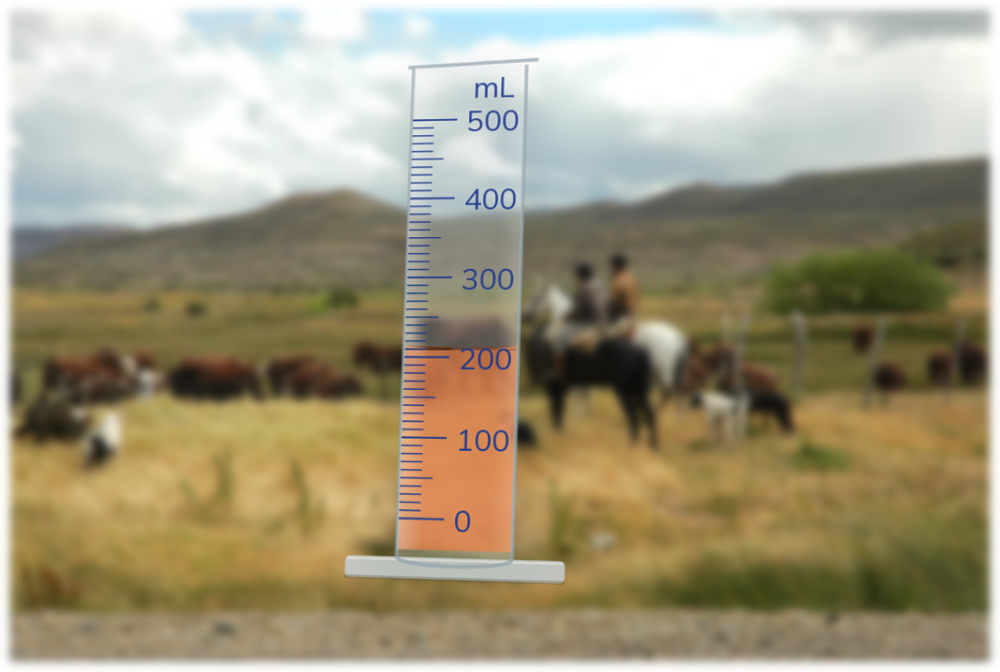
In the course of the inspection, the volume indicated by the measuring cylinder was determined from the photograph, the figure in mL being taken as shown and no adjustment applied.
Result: 210 mL
